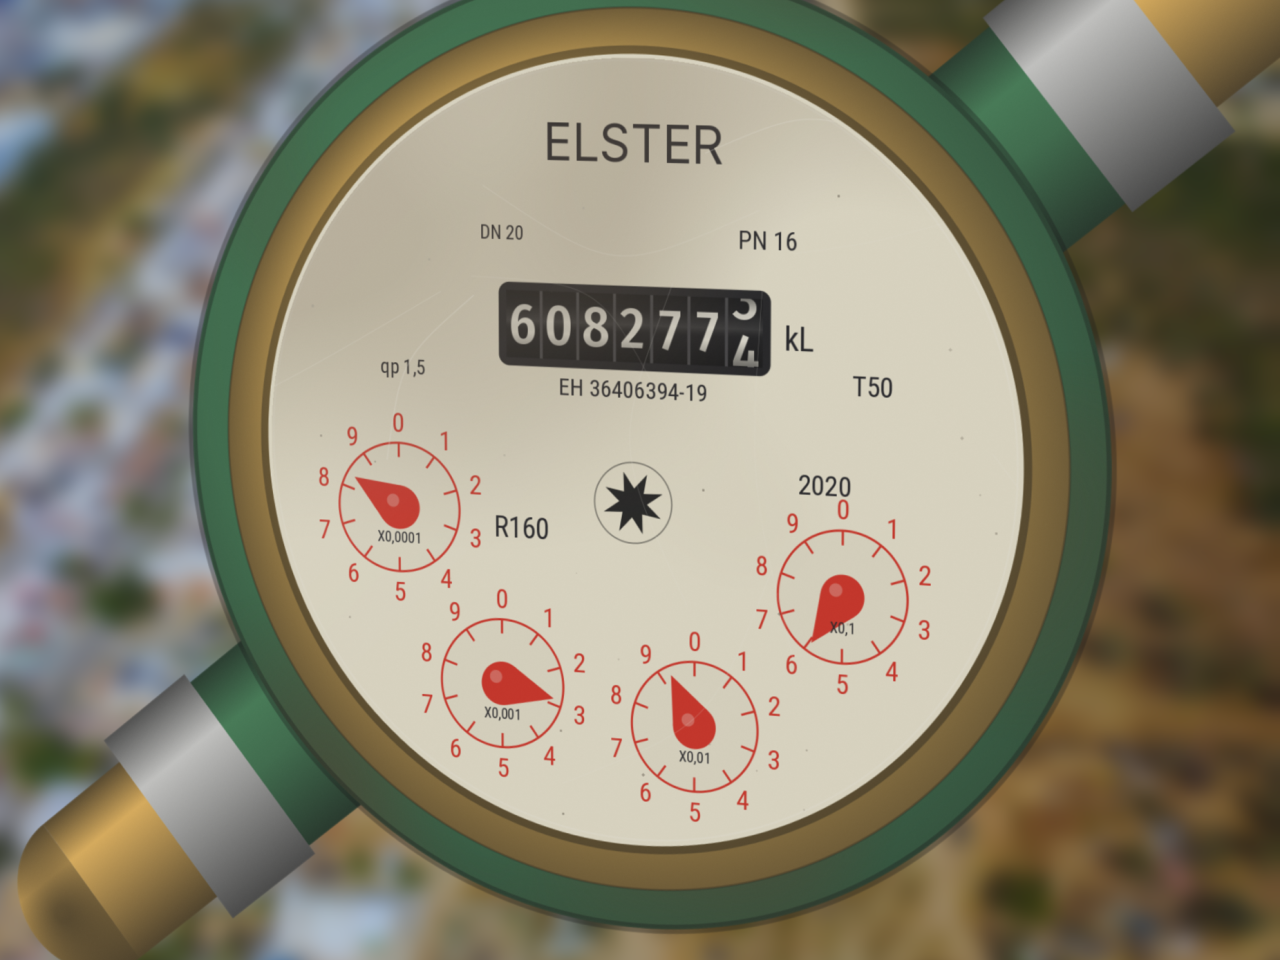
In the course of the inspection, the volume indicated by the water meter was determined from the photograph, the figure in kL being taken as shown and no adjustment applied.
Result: 6082773.5928 kL
